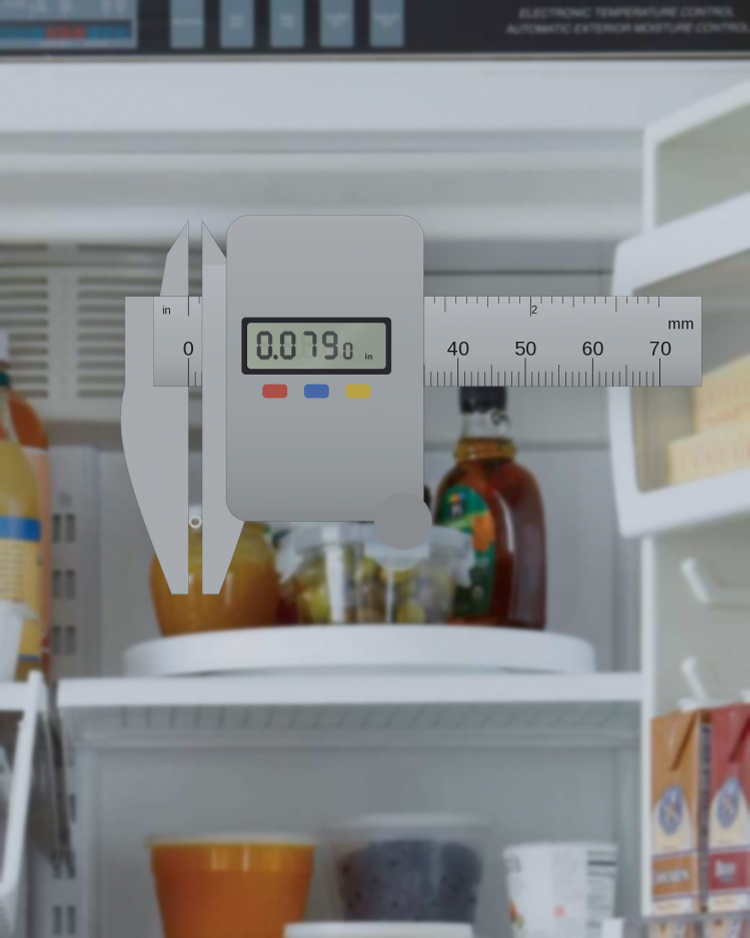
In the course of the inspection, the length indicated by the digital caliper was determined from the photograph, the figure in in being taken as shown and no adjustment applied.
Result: 0.0790 in
